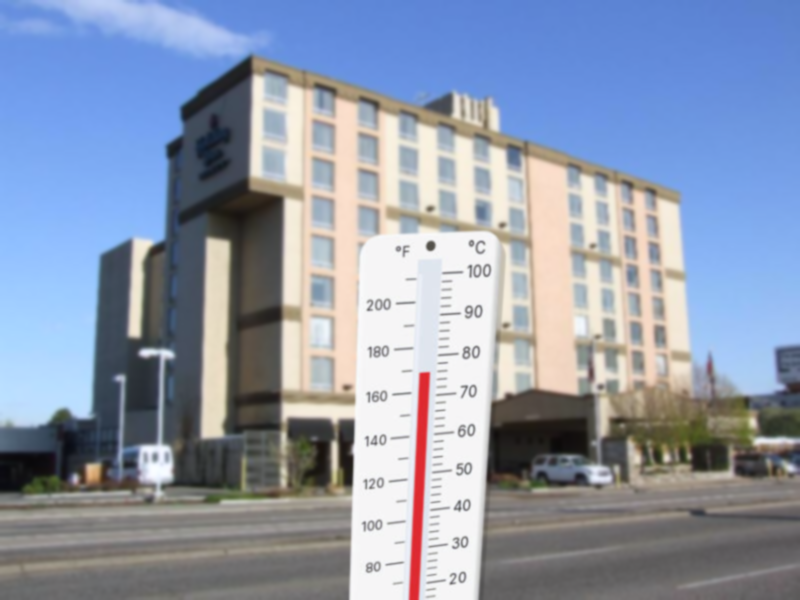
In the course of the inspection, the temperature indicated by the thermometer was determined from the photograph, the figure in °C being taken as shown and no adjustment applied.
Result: 76 °C
